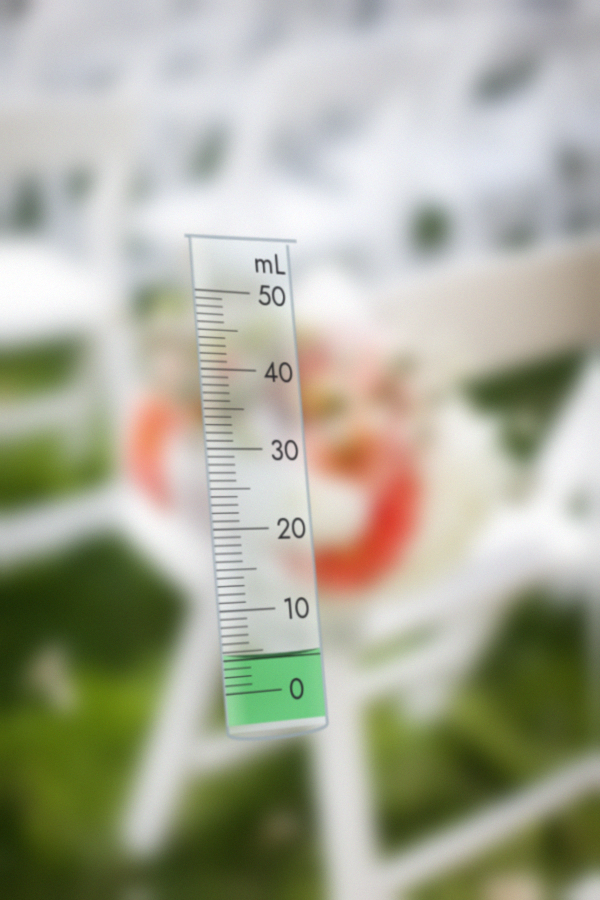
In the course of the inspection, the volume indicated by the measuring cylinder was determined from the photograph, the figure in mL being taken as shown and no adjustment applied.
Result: 4 mL
